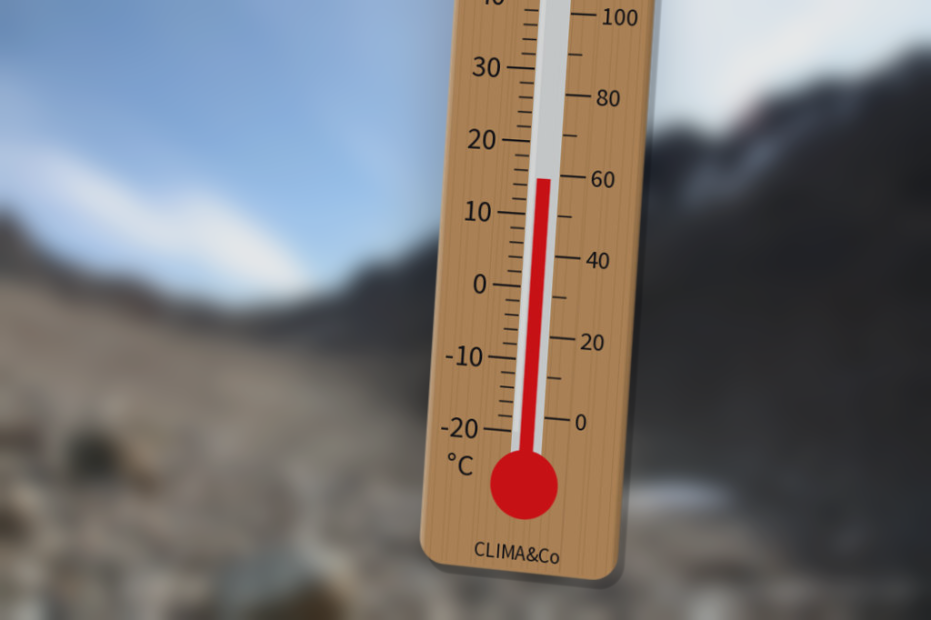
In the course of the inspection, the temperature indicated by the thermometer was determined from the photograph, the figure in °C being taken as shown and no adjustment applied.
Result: 15 °C
